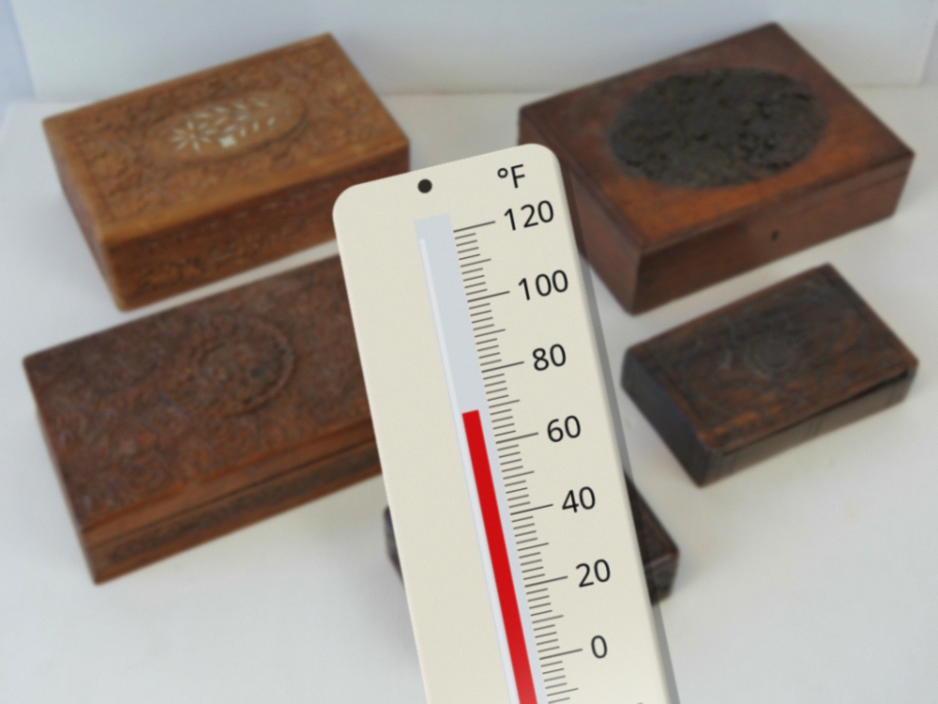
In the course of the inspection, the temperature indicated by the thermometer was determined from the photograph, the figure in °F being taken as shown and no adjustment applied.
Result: 70 °F
